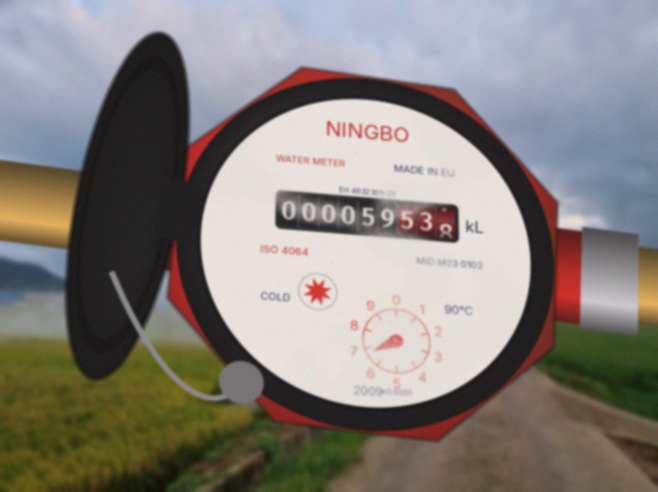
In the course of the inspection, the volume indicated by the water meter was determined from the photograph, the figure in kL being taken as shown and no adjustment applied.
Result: 59.5376 kL
